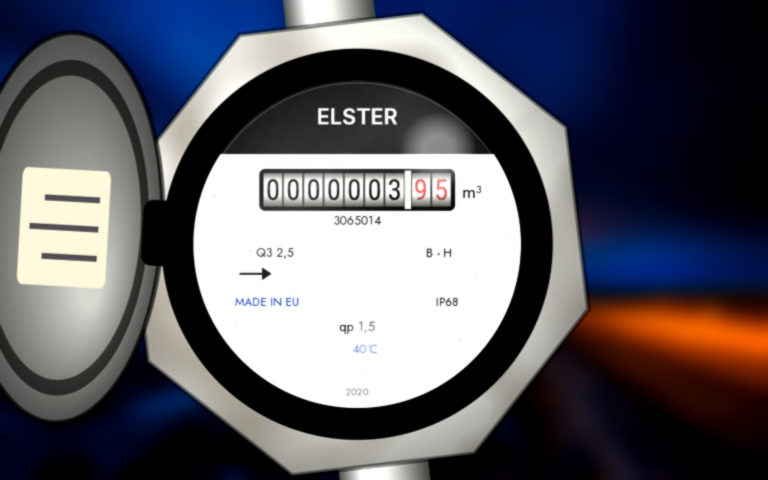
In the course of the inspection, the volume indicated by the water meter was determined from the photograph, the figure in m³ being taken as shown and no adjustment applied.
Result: 3.95 m³
